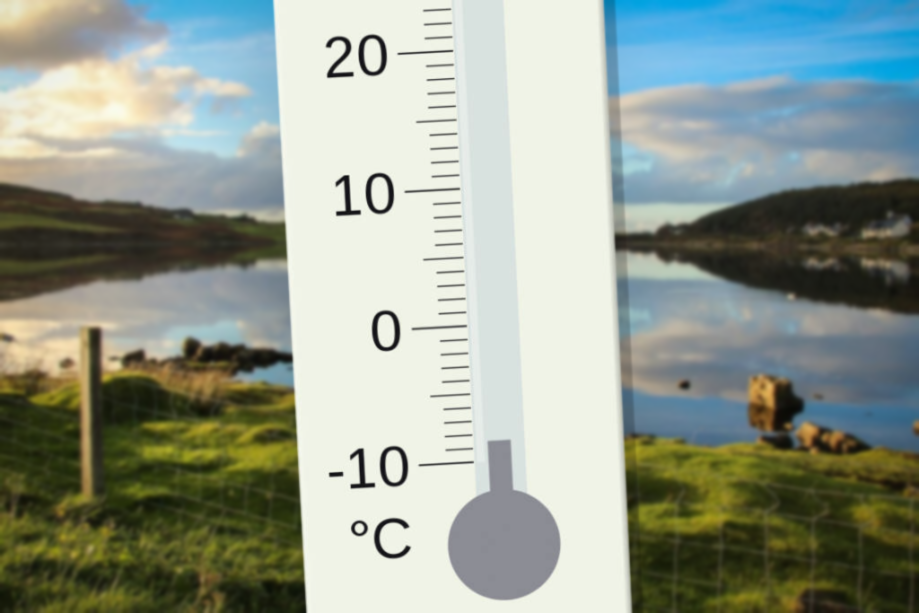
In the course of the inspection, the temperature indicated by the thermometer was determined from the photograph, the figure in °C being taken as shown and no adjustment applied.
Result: -8.5 °C
